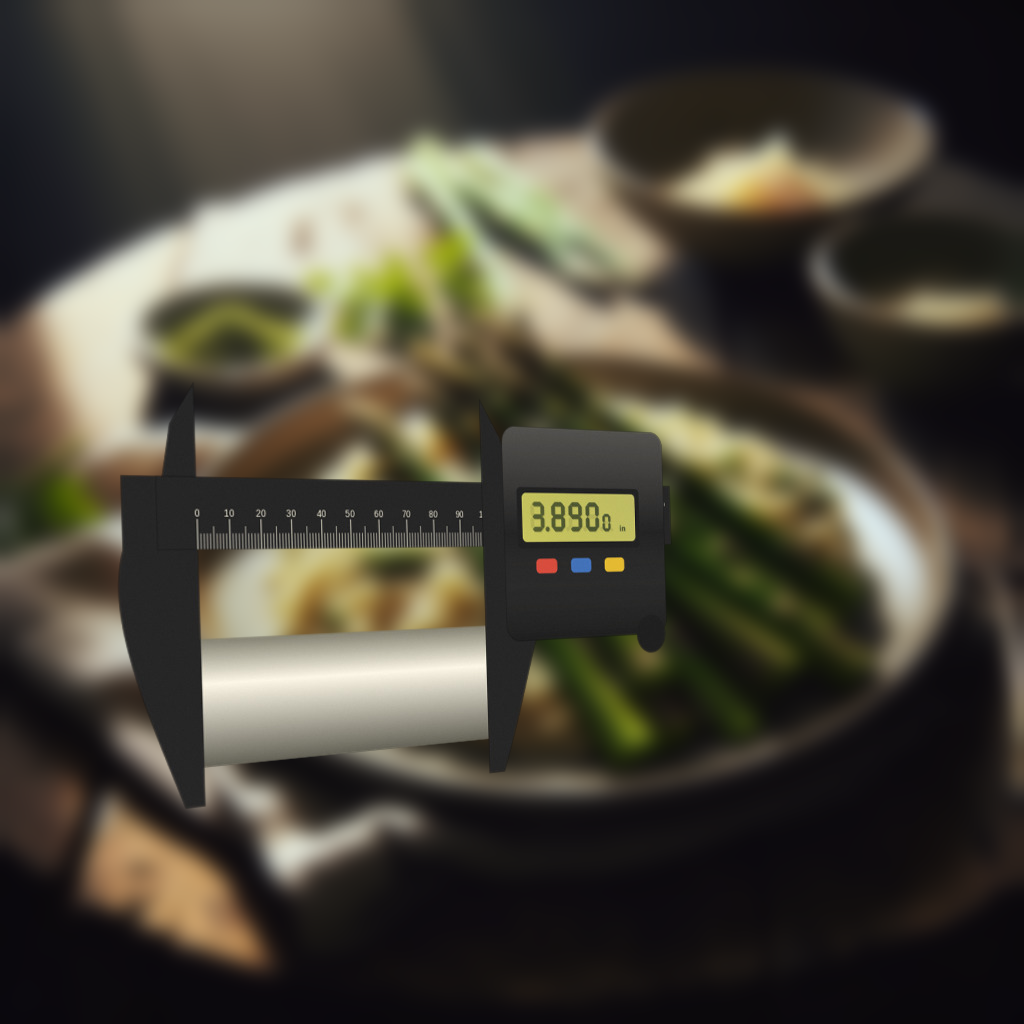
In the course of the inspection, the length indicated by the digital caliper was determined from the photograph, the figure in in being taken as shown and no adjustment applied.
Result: 3.8900 in
